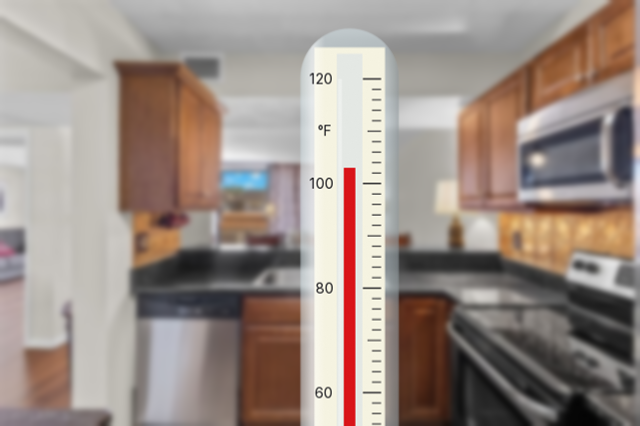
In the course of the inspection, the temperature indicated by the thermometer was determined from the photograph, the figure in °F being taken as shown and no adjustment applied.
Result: 103 °F
